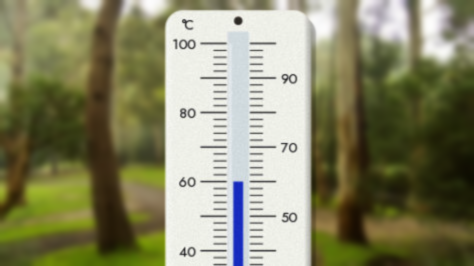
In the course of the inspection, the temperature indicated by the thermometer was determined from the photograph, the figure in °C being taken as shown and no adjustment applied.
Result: 60 °C
